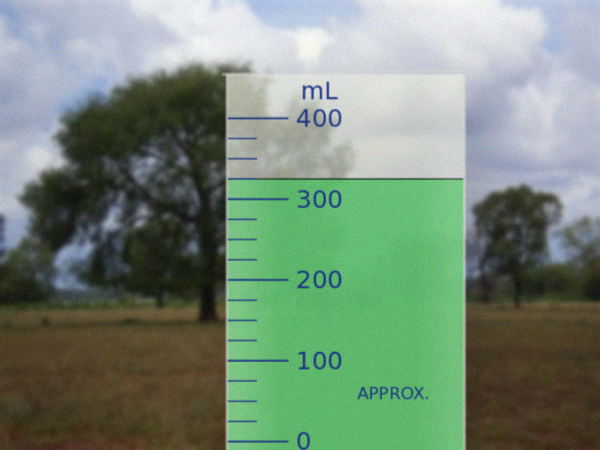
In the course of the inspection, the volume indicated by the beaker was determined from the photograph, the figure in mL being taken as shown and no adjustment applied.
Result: 325 mL
